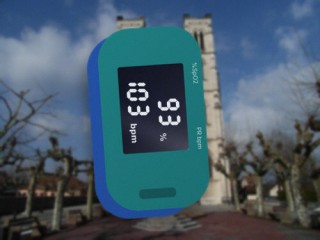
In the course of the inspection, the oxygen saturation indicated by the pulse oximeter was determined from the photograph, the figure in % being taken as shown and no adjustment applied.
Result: 93 %
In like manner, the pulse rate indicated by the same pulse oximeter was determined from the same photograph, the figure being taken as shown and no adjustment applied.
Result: 103 bpm
